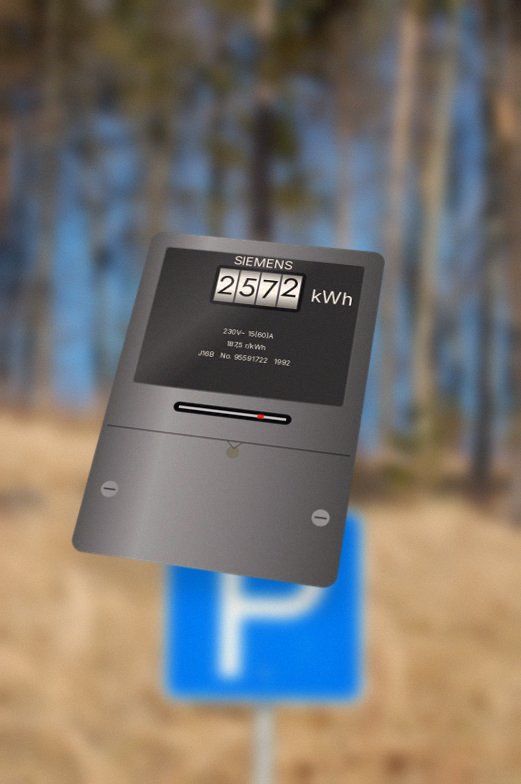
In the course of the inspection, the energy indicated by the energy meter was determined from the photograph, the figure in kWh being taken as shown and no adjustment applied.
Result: 2572 kWh
